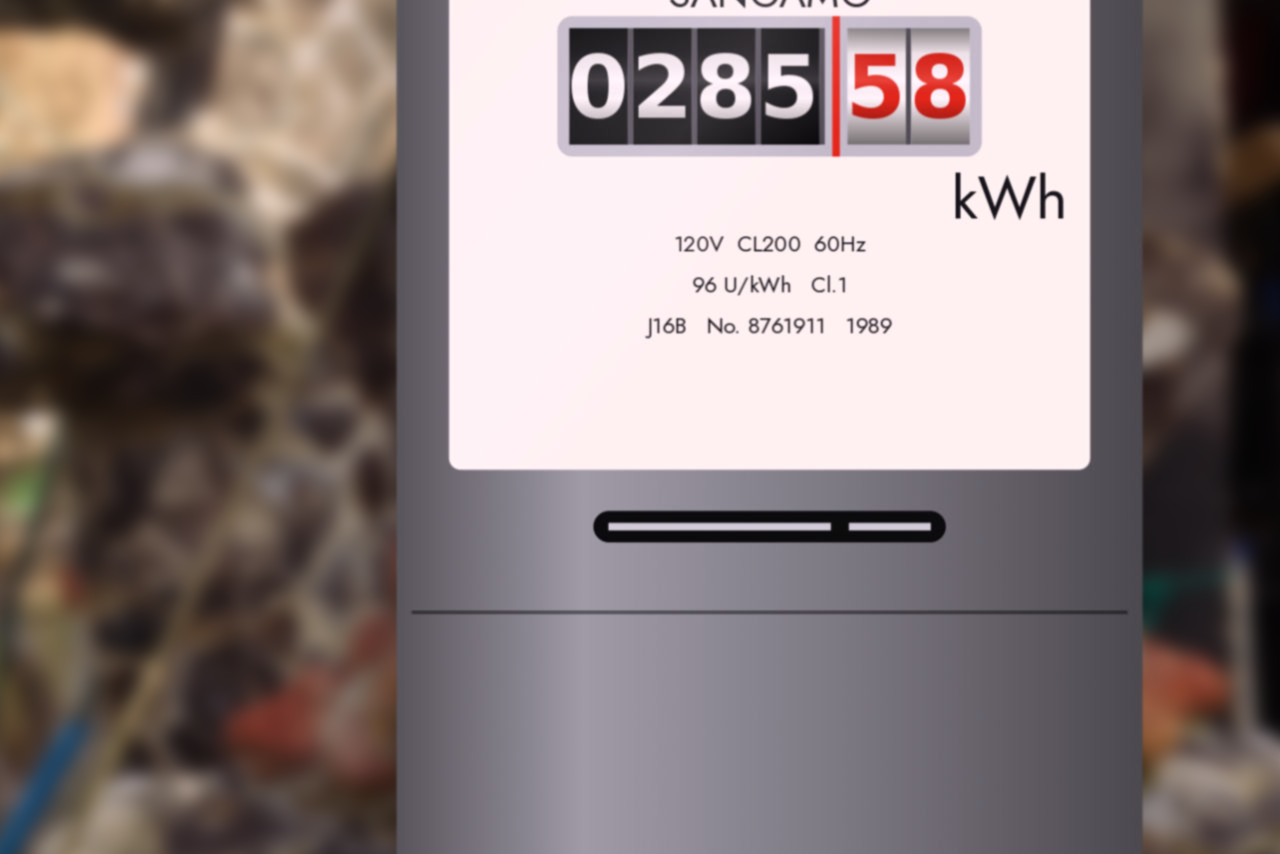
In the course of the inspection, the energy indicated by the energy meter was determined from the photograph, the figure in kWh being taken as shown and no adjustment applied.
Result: 285.58 kWh
